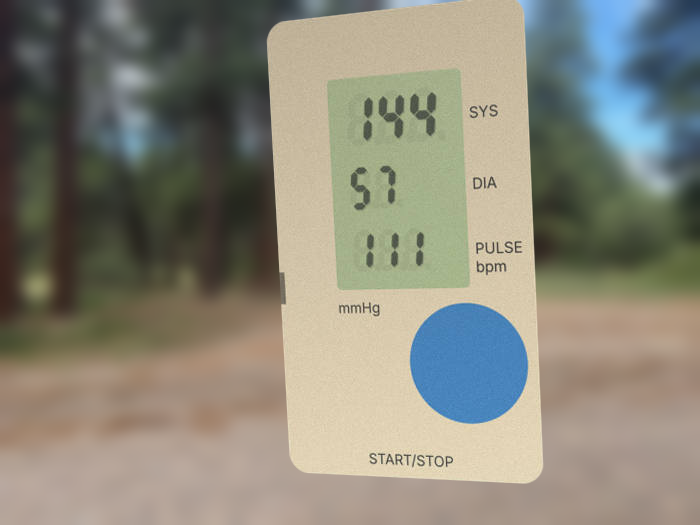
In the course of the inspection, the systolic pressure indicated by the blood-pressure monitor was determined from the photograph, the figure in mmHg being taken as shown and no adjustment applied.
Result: 144 mmHg
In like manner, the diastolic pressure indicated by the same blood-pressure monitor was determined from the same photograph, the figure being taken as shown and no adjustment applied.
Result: 57 mmHg
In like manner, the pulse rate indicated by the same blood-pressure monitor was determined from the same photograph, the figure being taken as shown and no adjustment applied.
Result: 111 bpm
